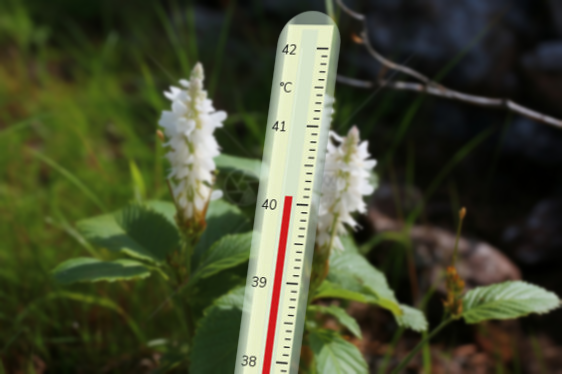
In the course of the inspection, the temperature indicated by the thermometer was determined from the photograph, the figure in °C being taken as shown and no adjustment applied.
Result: 40.1 °C
